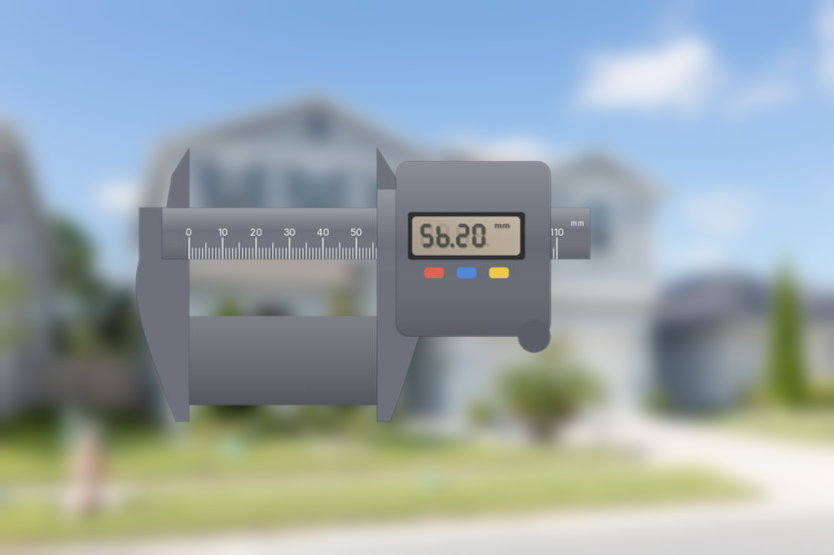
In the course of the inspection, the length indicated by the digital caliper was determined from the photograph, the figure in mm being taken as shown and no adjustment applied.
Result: 56.20 mm
